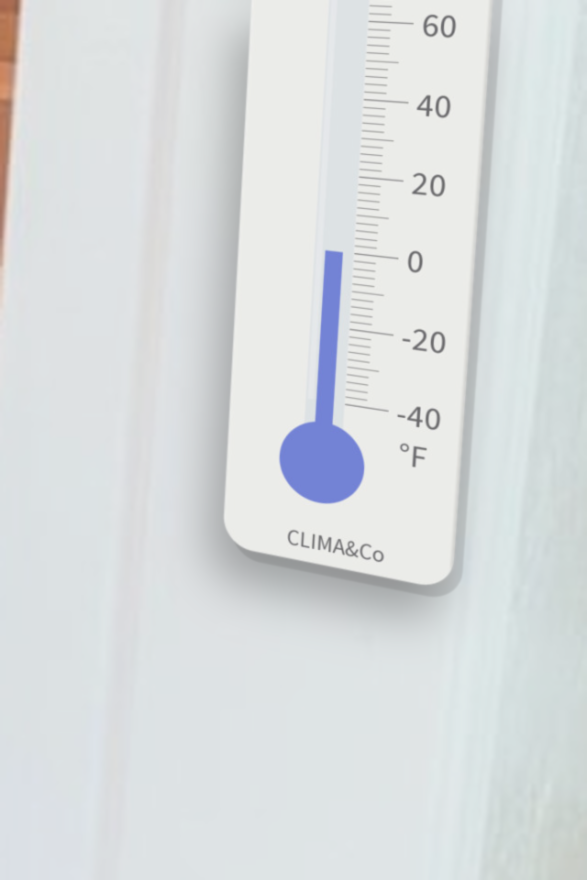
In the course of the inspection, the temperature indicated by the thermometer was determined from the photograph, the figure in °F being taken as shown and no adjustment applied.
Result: 0 °F
